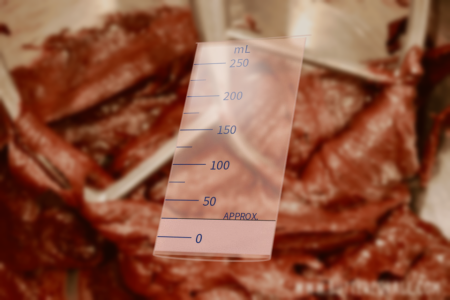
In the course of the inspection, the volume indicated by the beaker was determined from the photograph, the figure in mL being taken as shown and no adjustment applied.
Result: 25 mL
